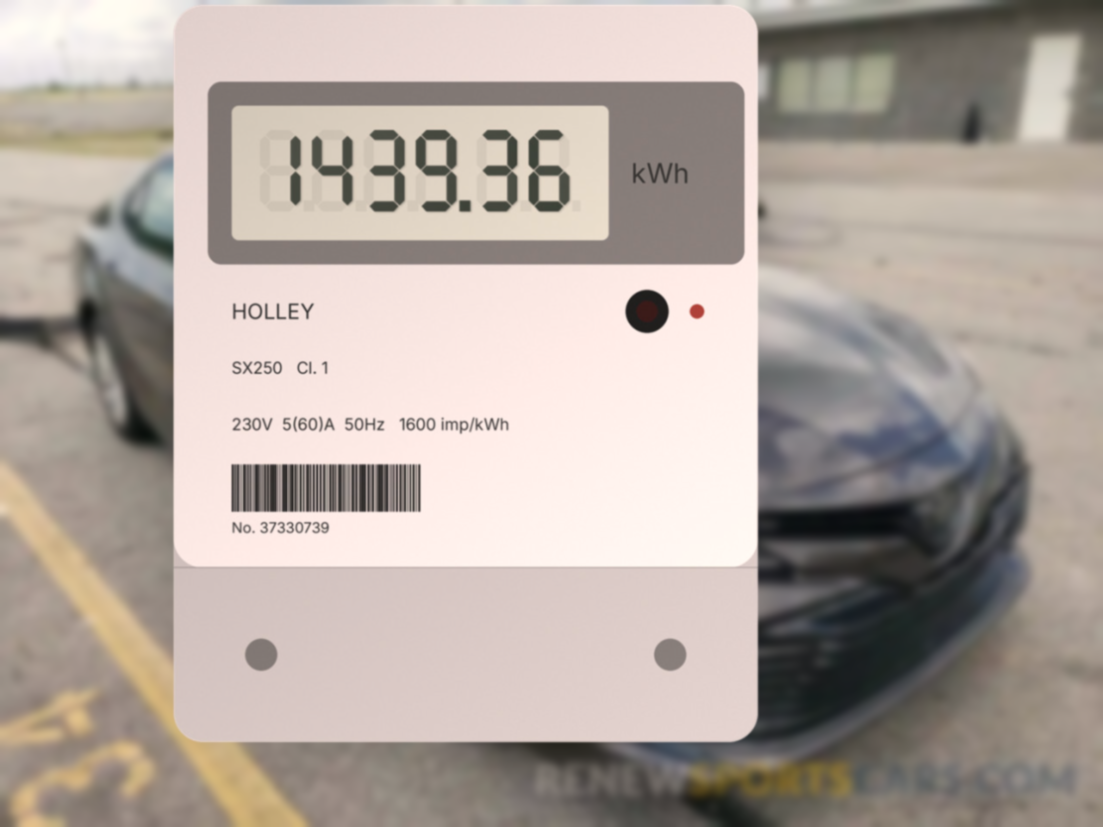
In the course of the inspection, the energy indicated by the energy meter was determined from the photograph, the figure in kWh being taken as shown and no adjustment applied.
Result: 1439.36 kWh
